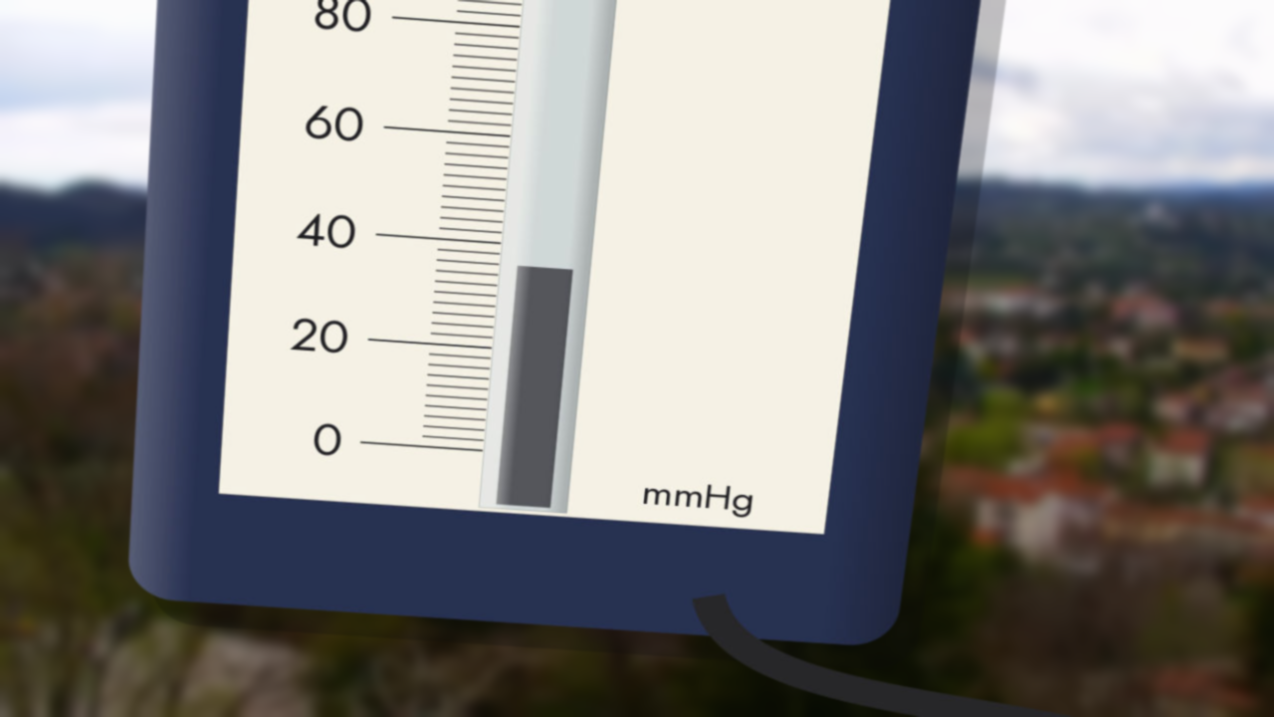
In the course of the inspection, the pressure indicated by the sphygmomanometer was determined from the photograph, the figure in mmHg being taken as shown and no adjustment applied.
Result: 36 mmHg
